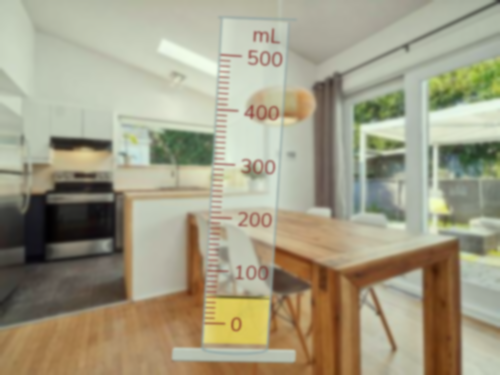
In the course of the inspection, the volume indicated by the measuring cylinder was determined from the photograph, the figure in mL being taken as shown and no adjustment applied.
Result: 50 mL
